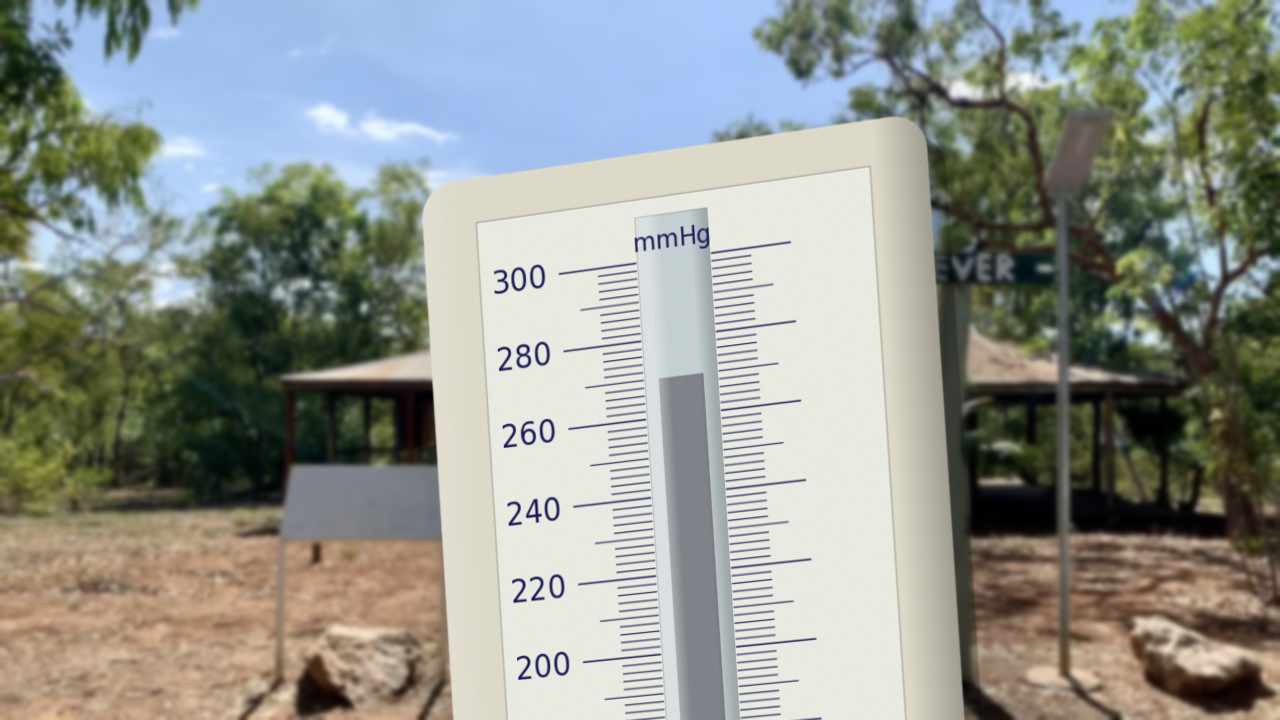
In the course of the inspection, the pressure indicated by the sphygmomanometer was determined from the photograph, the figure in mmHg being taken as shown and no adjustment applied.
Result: 270 mmHg
